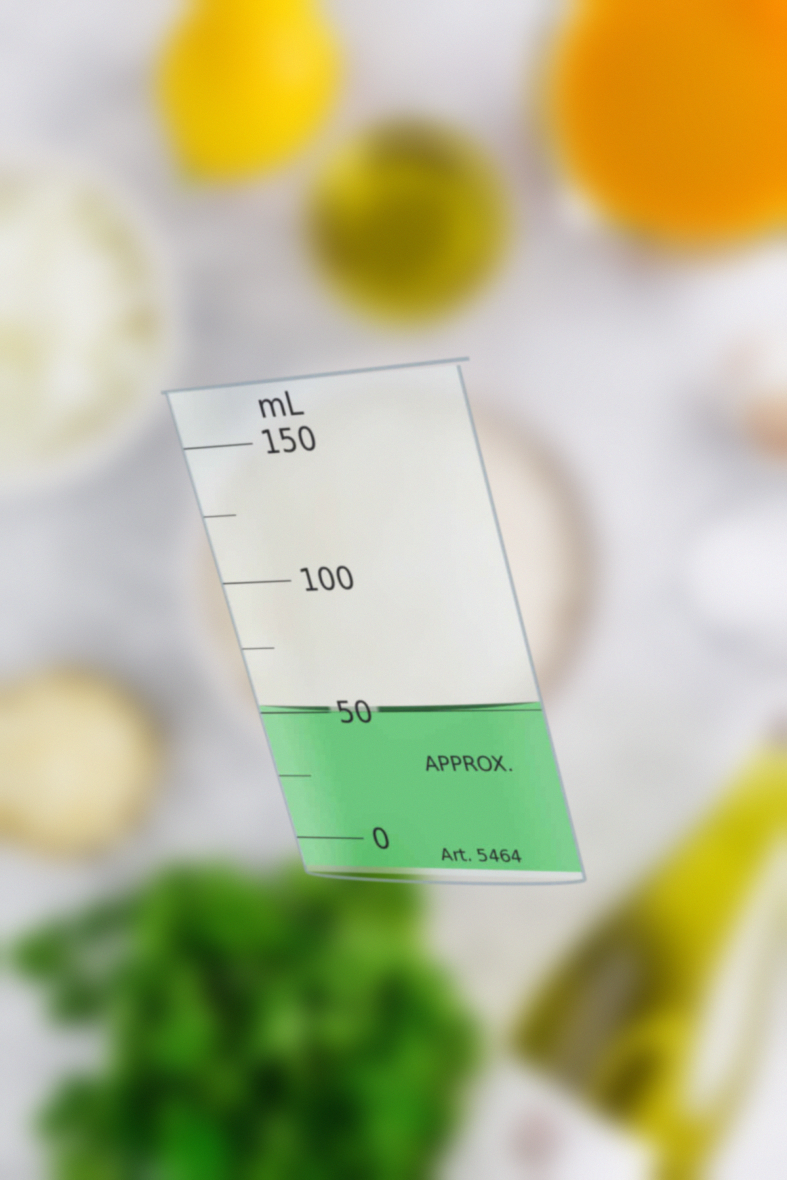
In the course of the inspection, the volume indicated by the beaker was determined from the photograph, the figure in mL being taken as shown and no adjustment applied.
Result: 50 mL
